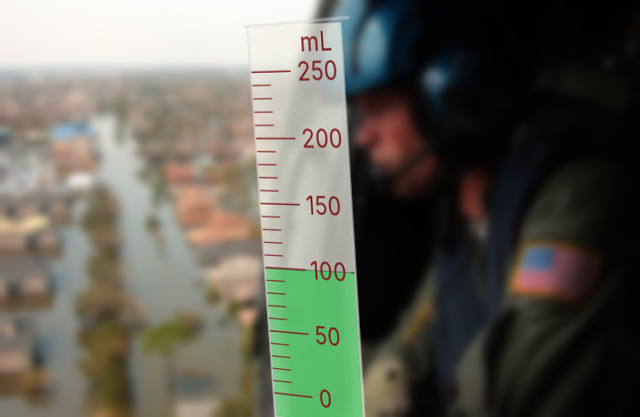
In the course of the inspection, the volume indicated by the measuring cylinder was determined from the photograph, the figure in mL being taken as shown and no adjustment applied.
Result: 100 mL
